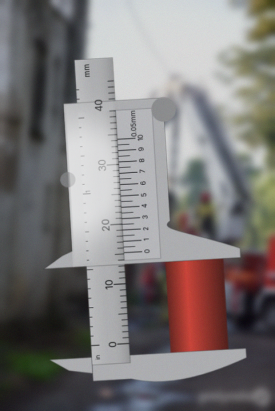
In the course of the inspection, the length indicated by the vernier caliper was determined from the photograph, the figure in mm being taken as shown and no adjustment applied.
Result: 15.2 mm
